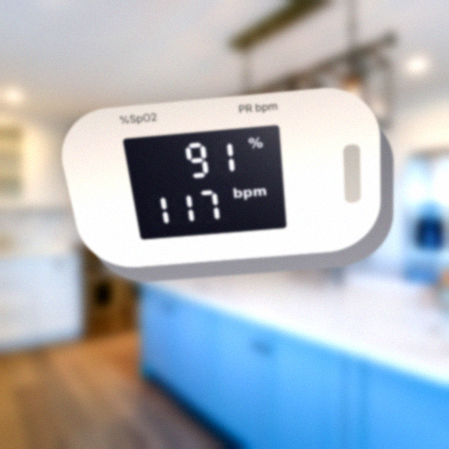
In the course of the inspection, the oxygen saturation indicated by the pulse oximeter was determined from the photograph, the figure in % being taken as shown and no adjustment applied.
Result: 91 %
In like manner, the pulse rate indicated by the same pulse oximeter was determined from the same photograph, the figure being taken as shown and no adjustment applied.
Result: 117 bpm
